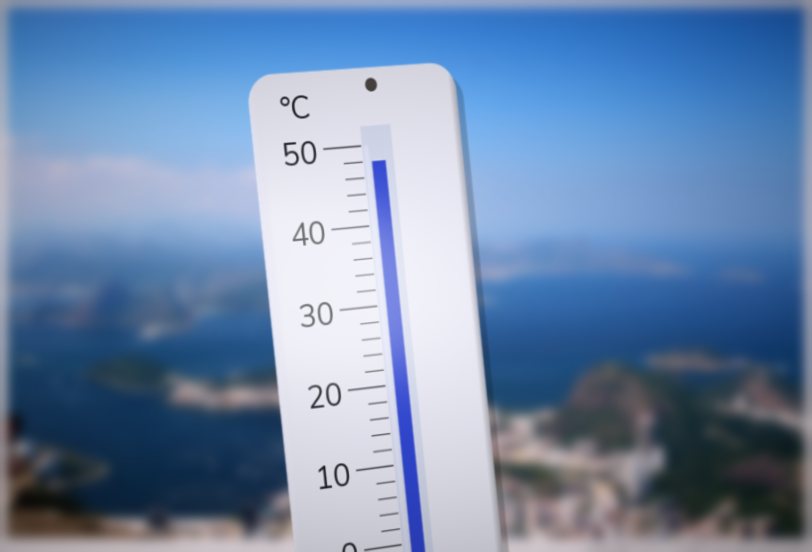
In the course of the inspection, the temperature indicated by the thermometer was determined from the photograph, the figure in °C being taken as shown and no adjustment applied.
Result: 48 °C
